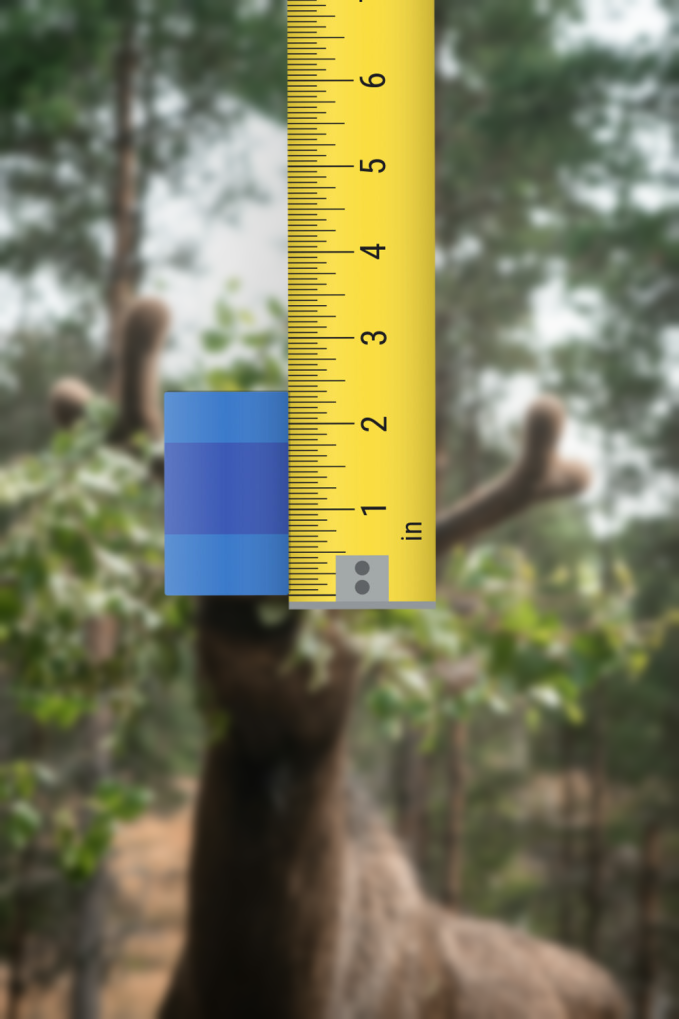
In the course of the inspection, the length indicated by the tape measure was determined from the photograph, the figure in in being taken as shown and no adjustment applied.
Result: 2.375 in
